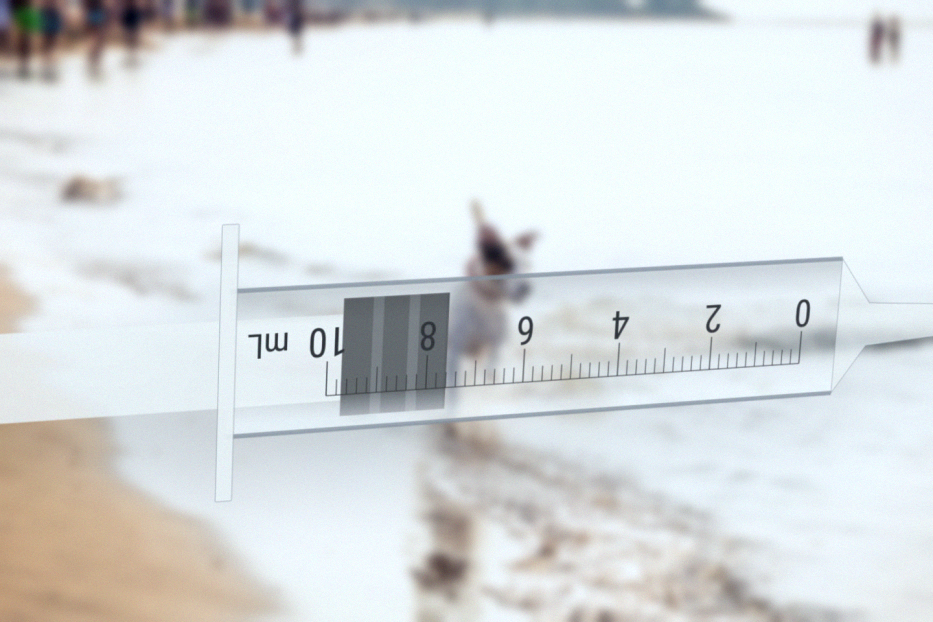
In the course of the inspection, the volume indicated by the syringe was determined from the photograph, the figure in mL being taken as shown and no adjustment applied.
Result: 7.6 mL
